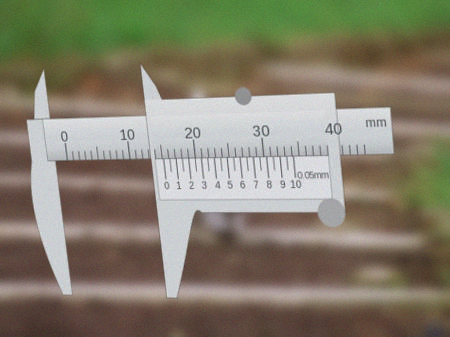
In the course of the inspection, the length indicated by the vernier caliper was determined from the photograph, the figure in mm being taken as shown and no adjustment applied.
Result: 15.2 mm
